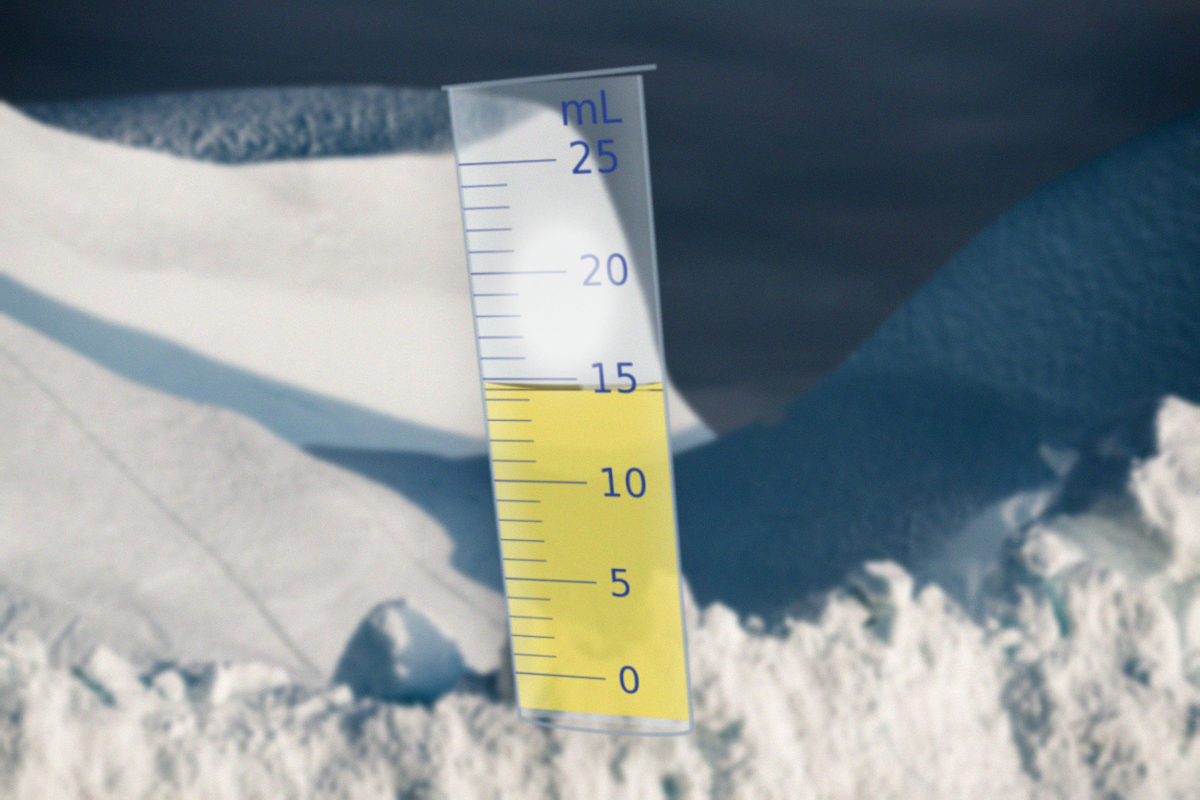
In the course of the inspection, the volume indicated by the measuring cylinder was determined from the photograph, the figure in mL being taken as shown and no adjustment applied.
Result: 14.5 mL
